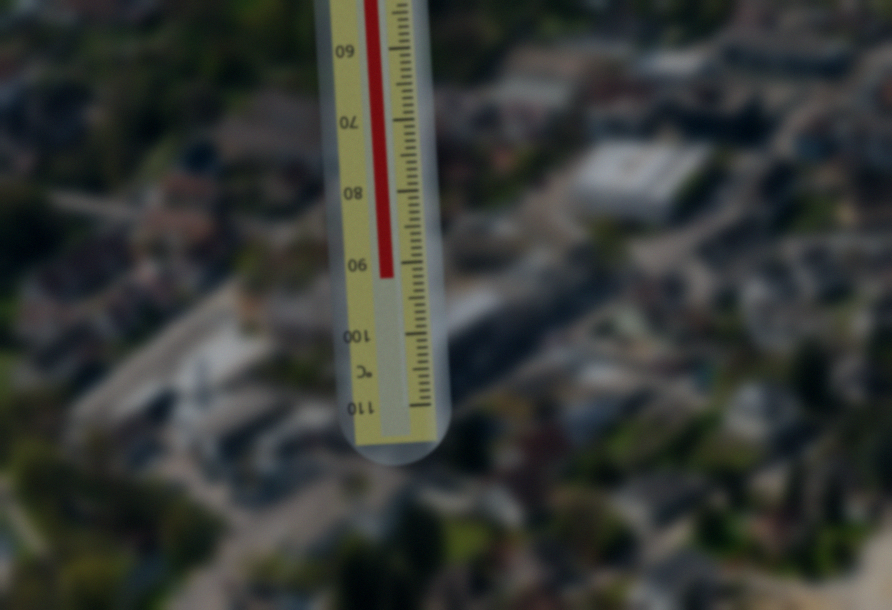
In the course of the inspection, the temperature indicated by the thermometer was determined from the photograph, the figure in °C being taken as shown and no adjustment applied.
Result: 92 °C
